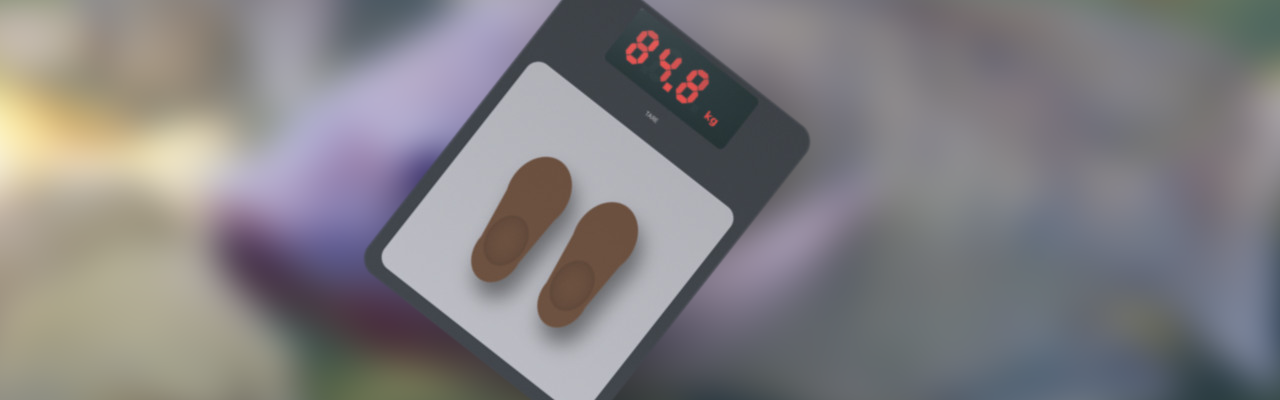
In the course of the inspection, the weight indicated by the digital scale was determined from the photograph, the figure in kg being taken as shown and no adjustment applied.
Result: 84.8 kg
